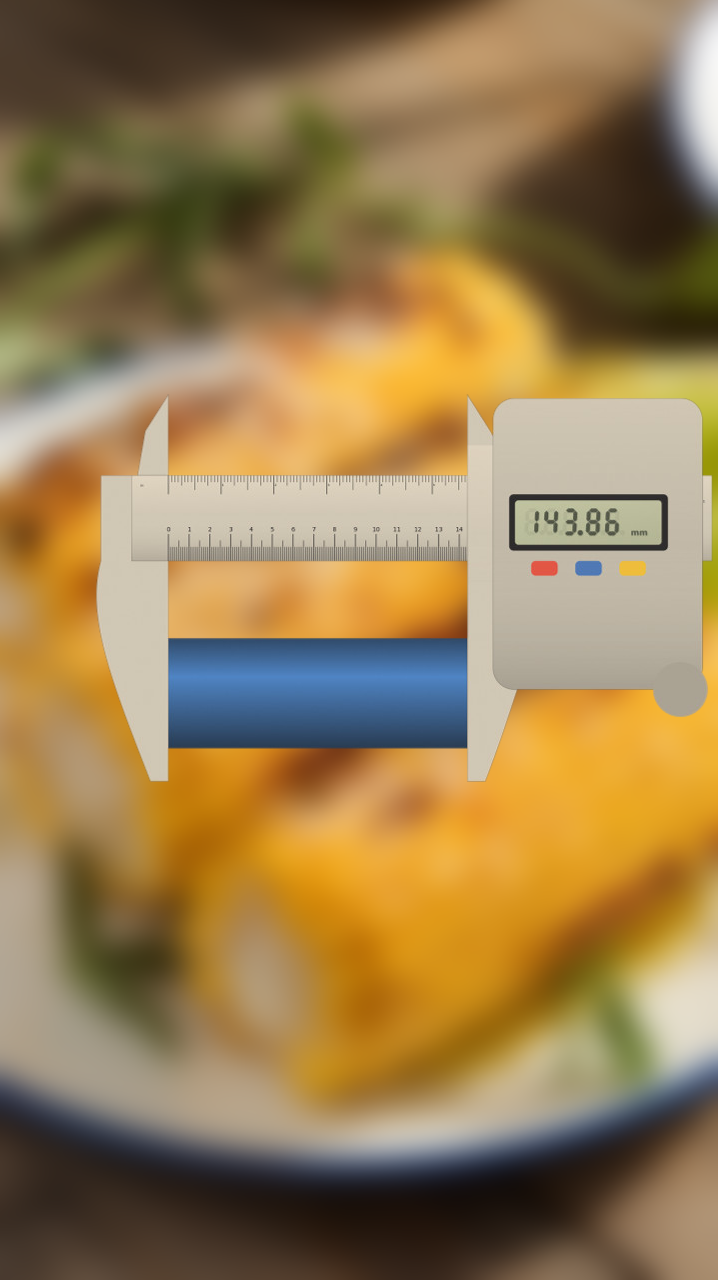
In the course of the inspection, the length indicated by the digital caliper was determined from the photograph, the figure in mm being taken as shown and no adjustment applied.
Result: 143.86 mm
